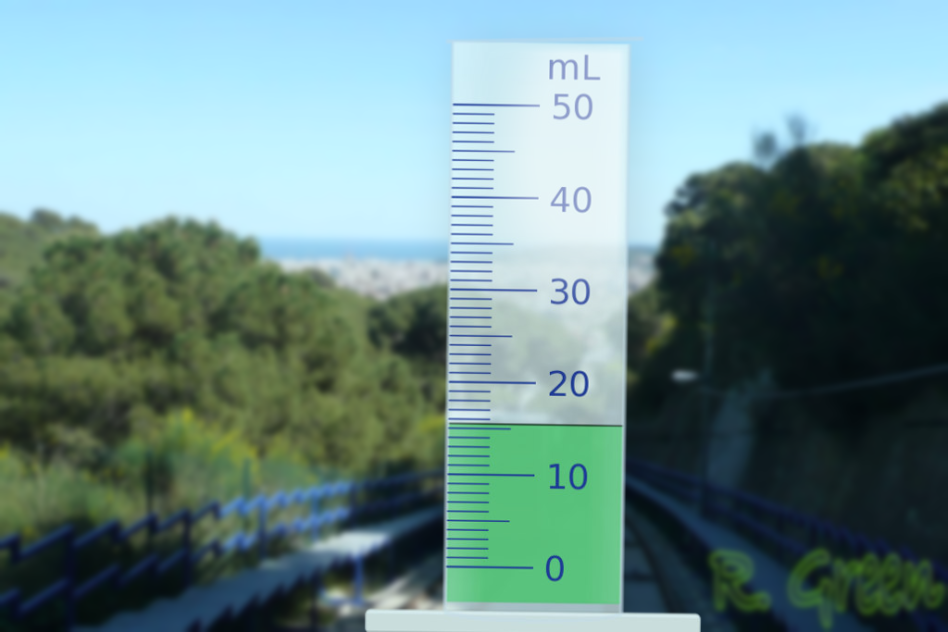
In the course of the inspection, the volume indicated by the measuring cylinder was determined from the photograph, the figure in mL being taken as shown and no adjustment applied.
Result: 15.5 mL
